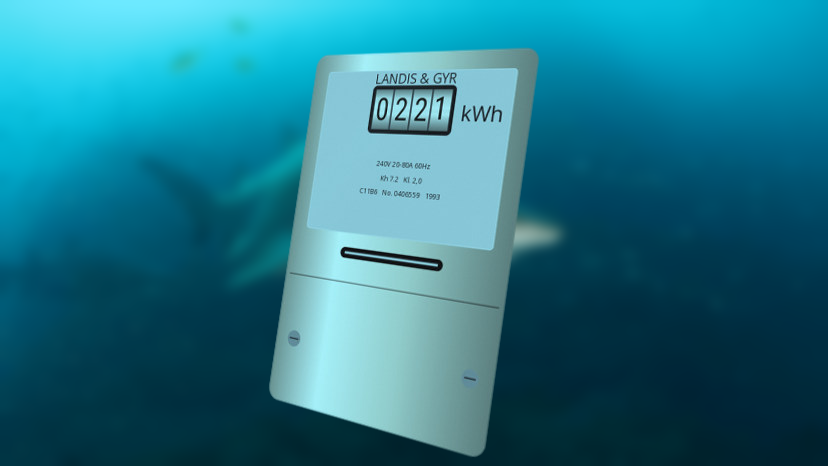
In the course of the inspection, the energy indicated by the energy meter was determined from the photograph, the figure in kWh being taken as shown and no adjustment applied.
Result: 221 kWh
